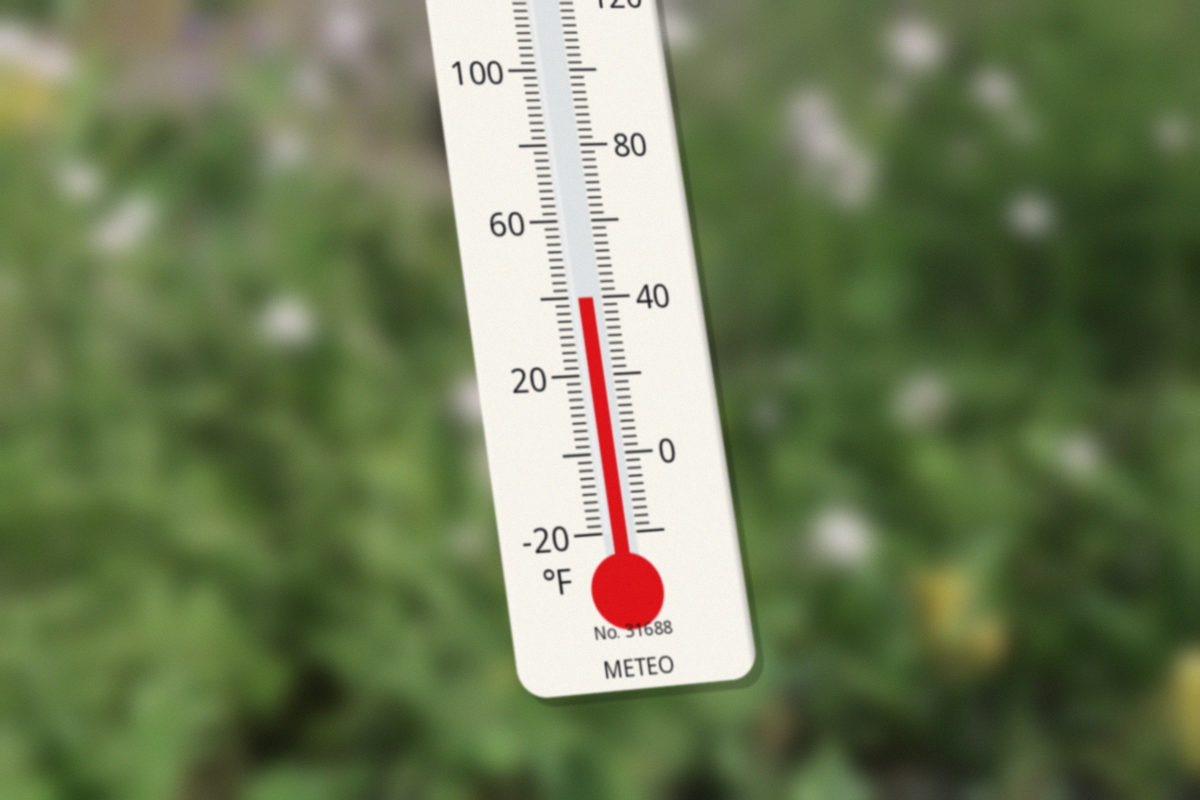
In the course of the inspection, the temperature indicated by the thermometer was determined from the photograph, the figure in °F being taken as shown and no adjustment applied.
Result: 40 °F
